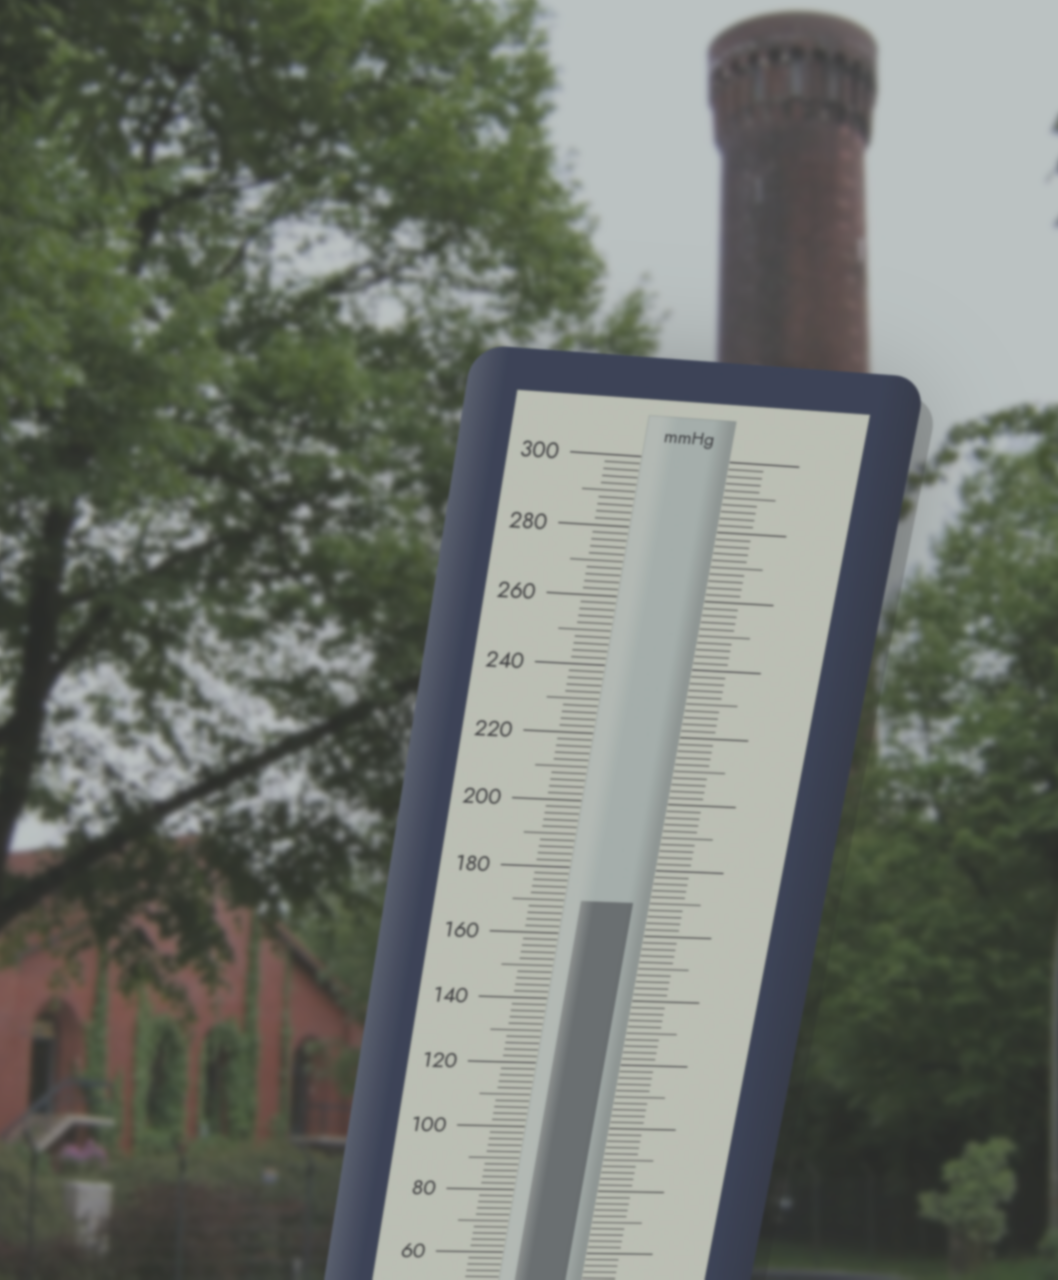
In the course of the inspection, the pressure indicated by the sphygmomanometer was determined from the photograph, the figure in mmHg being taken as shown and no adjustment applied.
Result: 170 mmHg
